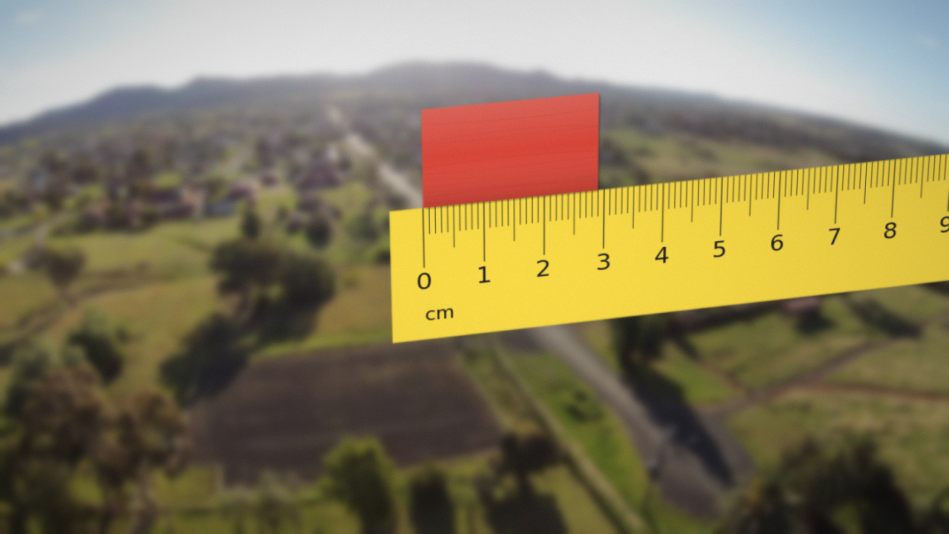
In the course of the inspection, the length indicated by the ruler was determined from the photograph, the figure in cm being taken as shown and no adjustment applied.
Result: 2.9 cm
